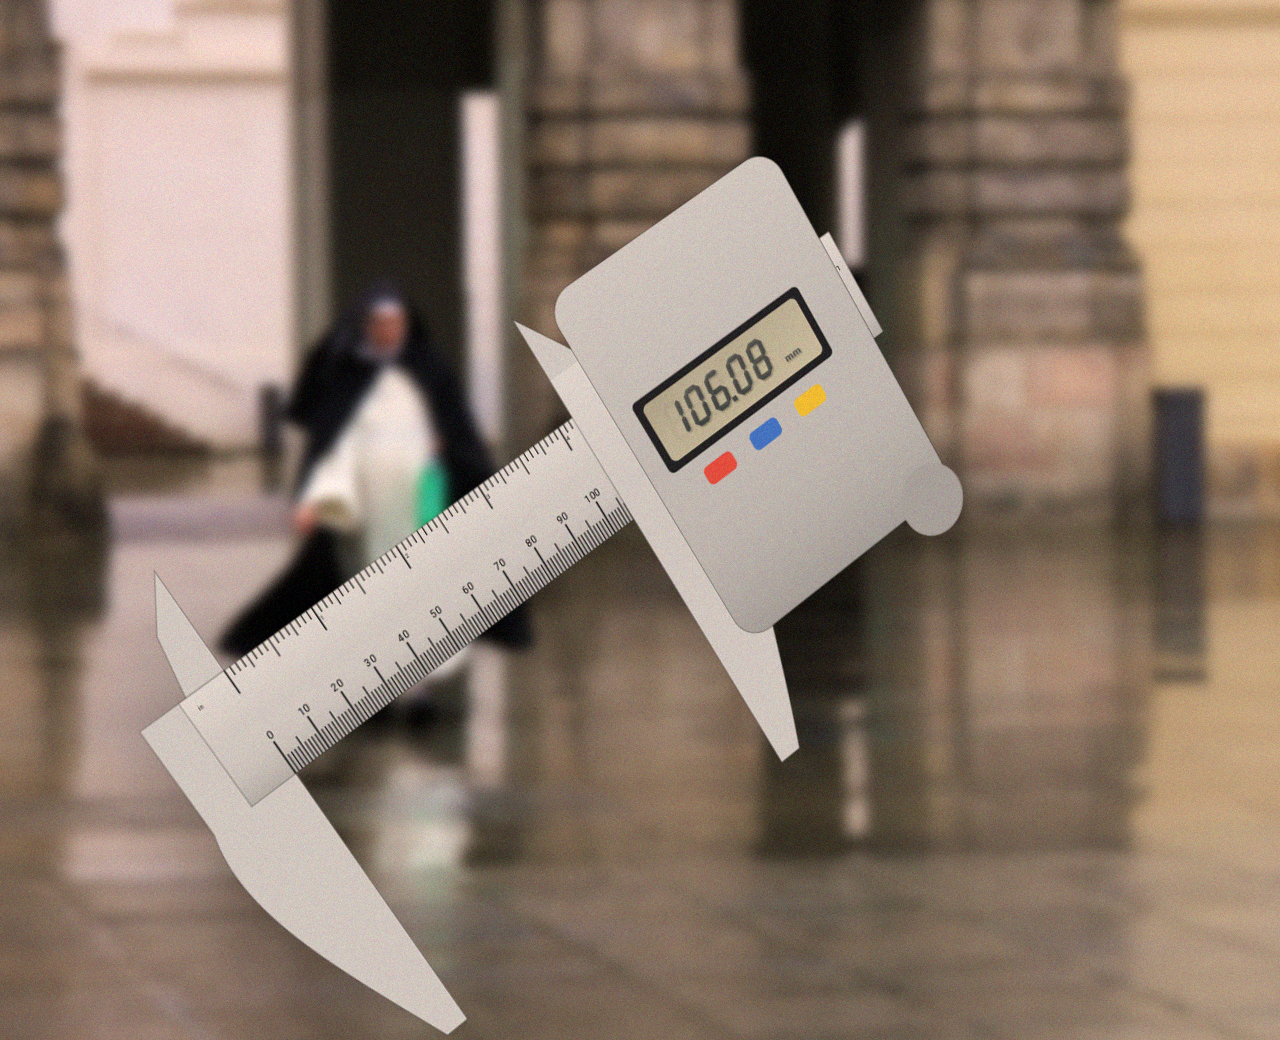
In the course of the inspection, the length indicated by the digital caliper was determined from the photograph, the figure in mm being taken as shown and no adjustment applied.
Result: 106.08 mm
